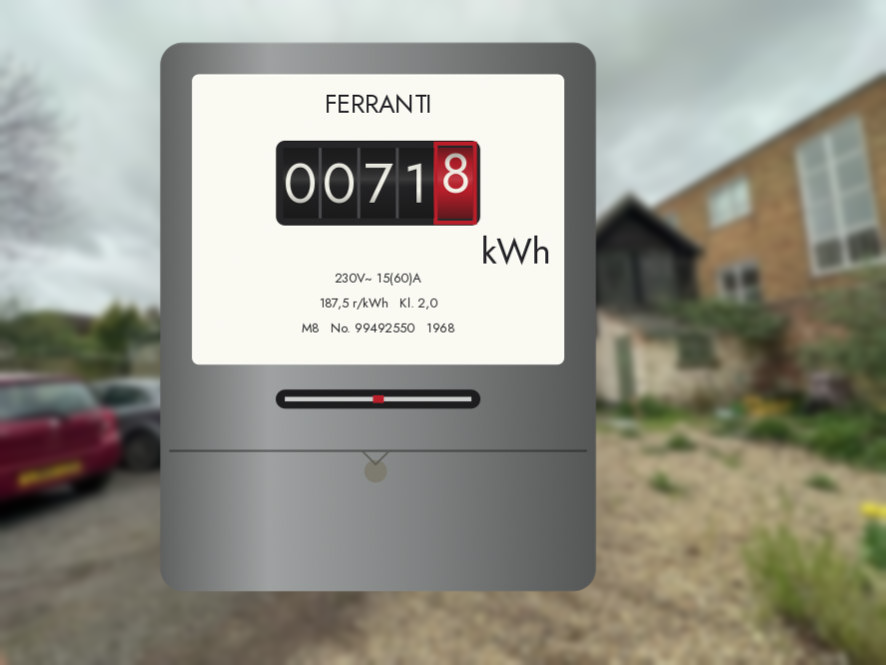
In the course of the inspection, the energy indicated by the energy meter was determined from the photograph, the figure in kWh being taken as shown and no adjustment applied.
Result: 71.8 kWh
